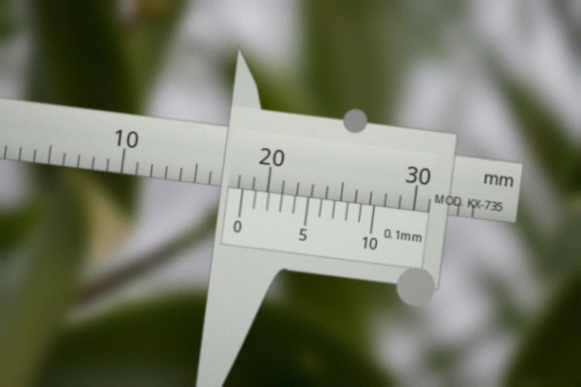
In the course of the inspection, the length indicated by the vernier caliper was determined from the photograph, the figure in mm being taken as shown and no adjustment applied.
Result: 18.3 mm
